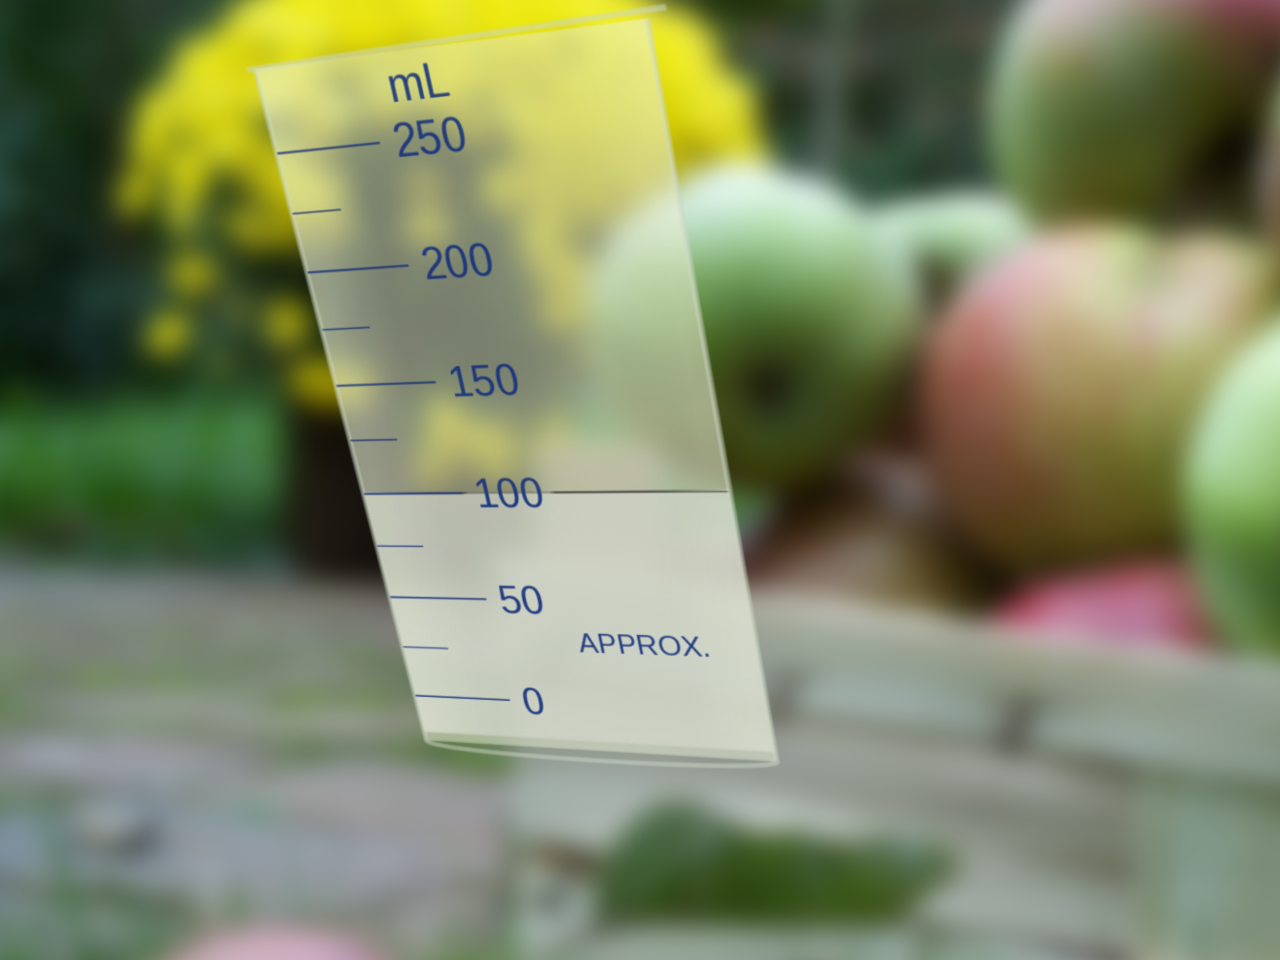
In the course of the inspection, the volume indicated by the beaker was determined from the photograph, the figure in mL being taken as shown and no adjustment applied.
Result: 100 mL
